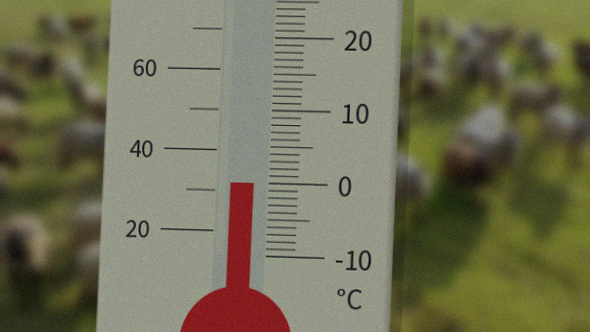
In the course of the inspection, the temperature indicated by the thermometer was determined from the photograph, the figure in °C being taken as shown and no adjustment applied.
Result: 0 °C
